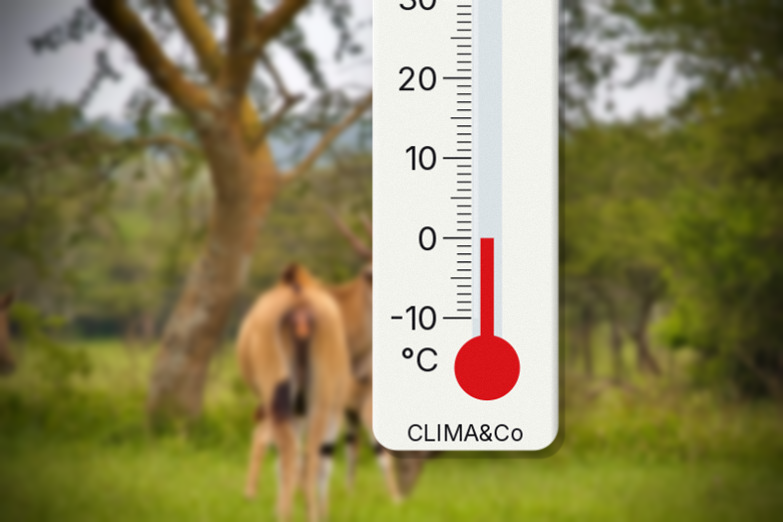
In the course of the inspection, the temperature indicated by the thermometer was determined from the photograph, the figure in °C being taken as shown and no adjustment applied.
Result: 0 °C
